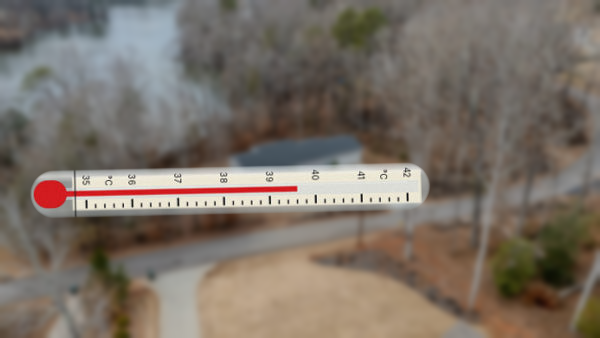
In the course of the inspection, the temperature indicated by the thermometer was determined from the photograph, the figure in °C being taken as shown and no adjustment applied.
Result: 39.6 °C
